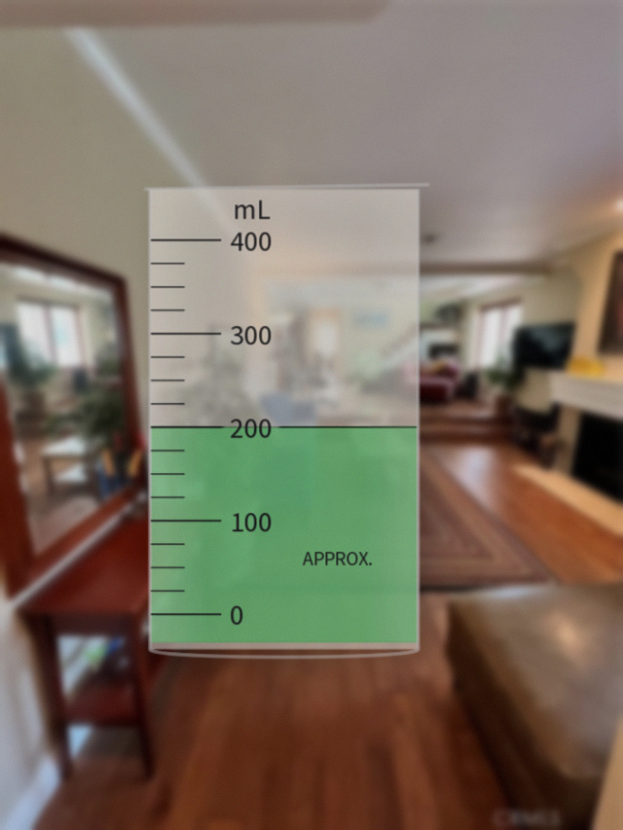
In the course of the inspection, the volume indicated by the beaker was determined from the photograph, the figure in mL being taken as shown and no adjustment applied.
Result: 200 mL
